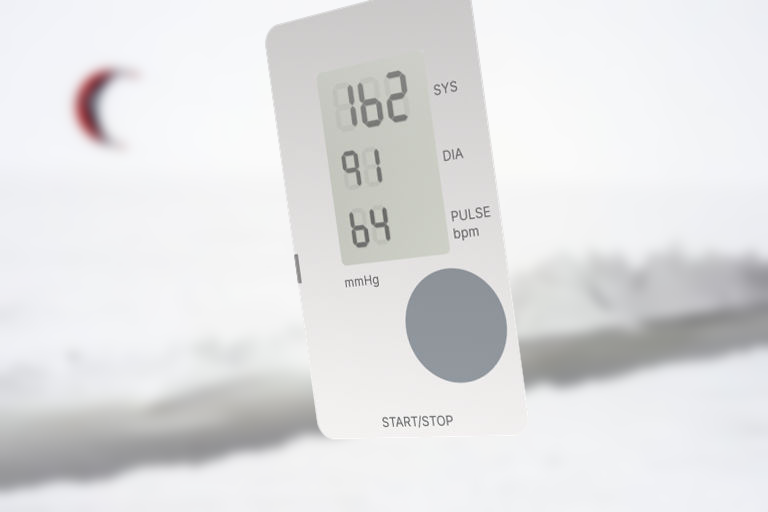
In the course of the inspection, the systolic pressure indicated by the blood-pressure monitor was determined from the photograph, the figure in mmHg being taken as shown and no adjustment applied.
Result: 162 mmHg
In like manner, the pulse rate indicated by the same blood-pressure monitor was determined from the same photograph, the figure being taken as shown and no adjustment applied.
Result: 64 bpm
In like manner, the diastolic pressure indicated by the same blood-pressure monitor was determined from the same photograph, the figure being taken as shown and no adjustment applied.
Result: 91 mmHg
